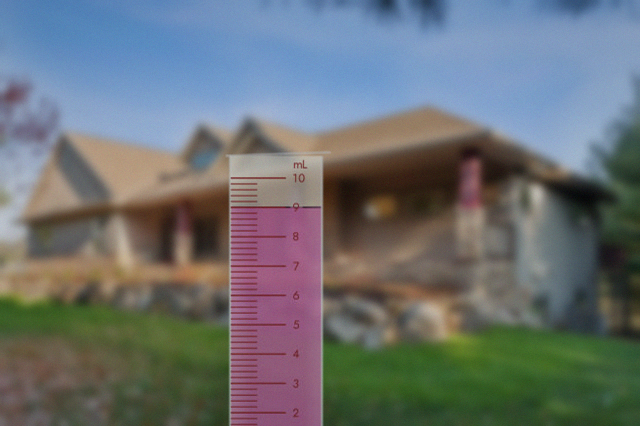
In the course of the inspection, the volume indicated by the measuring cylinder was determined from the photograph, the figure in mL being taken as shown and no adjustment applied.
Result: 9 mL
